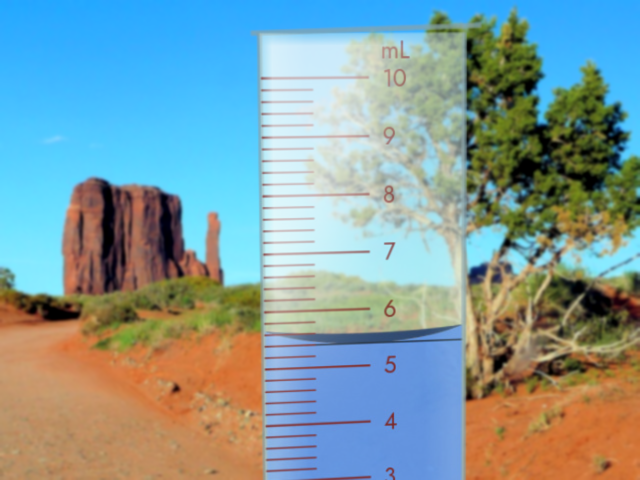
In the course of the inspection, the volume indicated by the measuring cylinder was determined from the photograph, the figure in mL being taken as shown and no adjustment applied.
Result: 5.4 mL
